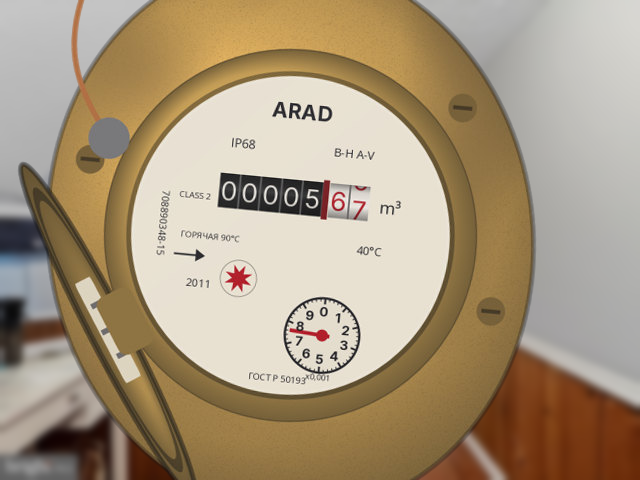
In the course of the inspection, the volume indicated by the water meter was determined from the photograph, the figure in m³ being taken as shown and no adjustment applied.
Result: 5.667 m³
